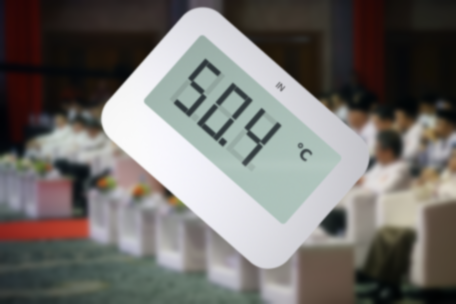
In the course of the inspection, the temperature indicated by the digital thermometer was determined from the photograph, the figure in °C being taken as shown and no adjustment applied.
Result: 50.4 °C
